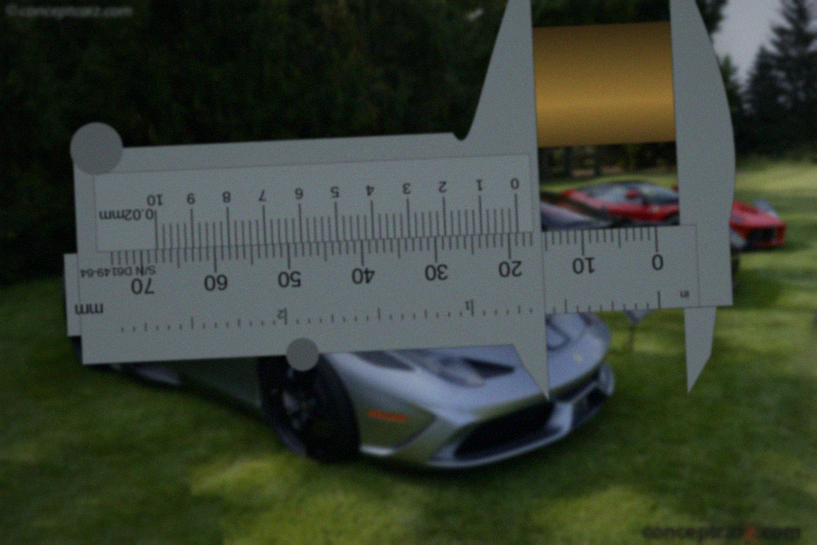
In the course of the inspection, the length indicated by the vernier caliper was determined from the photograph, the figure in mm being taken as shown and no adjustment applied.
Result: 18.8 mm
